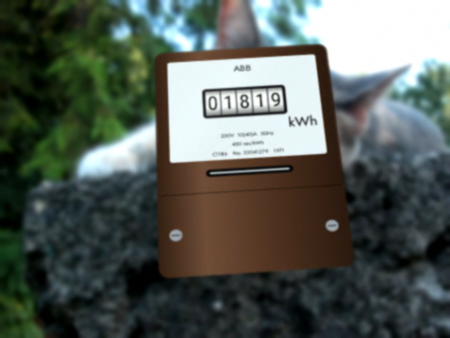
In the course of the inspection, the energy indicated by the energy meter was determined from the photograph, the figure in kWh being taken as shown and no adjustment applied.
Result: 1819 kWh
